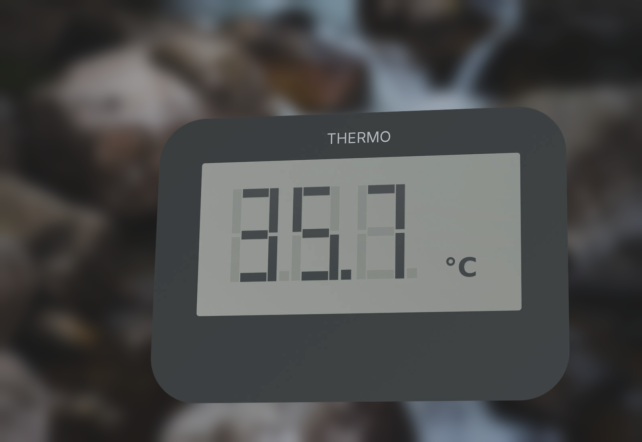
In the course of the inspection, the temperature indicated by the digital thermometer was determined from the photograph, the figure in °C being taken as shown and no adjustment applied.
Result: 35.7 °C
